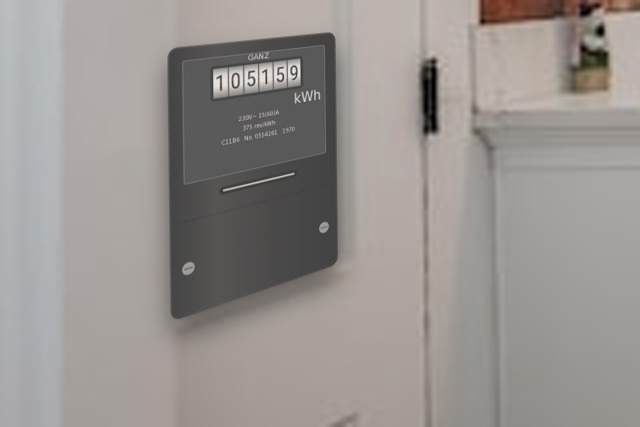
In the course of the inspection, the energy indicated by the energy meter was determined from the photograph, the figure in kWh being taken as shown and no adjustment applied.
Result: 105159 kWh
